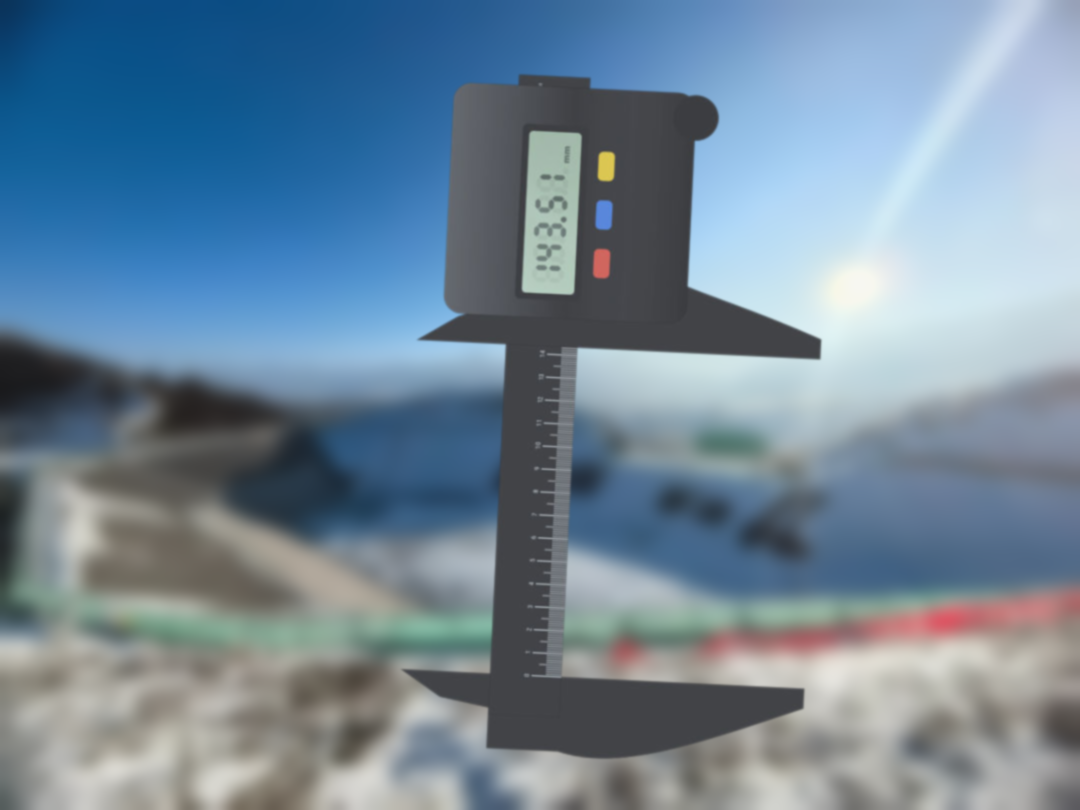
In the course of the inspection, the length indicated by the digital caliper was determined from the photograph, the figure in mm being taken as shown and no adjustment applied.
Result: 143.51 mm
